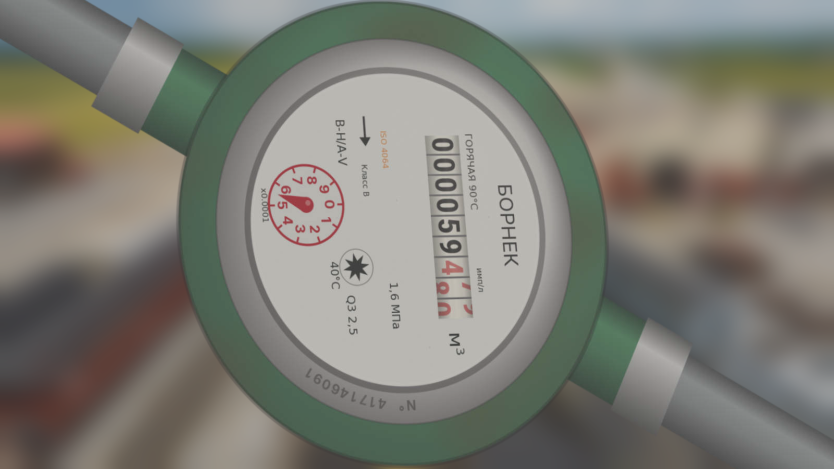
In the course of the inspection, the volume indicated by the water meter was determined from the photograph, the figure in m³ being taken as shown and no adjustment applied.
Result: 59.4795 m³
